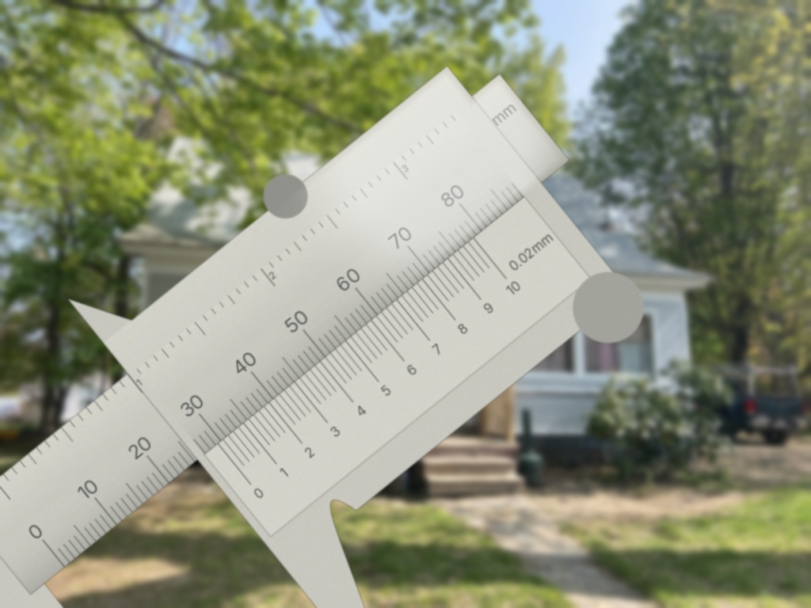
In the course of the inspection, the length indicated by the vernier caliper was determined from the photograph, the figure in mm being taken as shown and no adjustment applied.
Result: 29.4 mm
